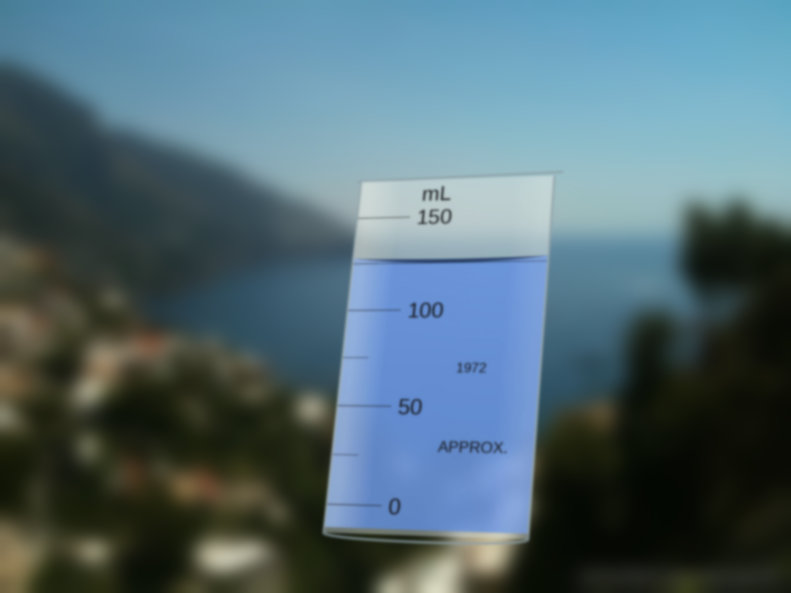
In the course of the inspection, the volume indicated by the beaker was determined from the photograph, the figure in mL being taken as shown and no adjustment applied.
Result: 125 mL
